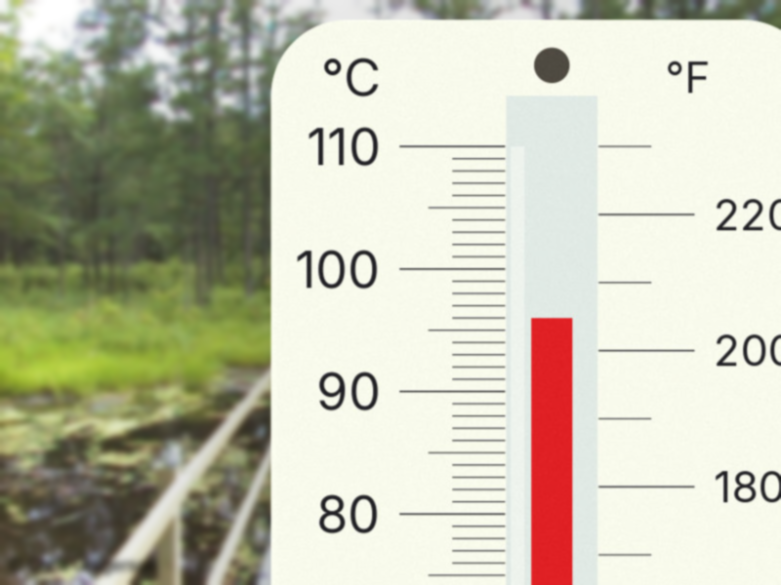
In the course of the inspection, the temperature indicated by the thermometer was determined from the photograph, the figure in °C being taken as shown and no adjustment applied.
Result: 96 °C
